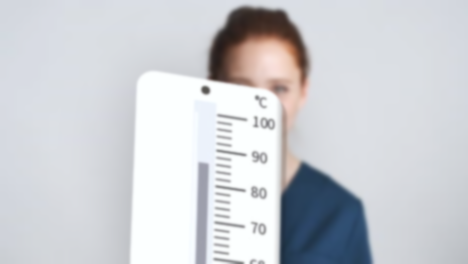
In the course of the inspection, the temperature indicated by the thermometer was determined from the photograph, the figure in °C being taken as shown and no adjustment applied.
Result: 86 °C
